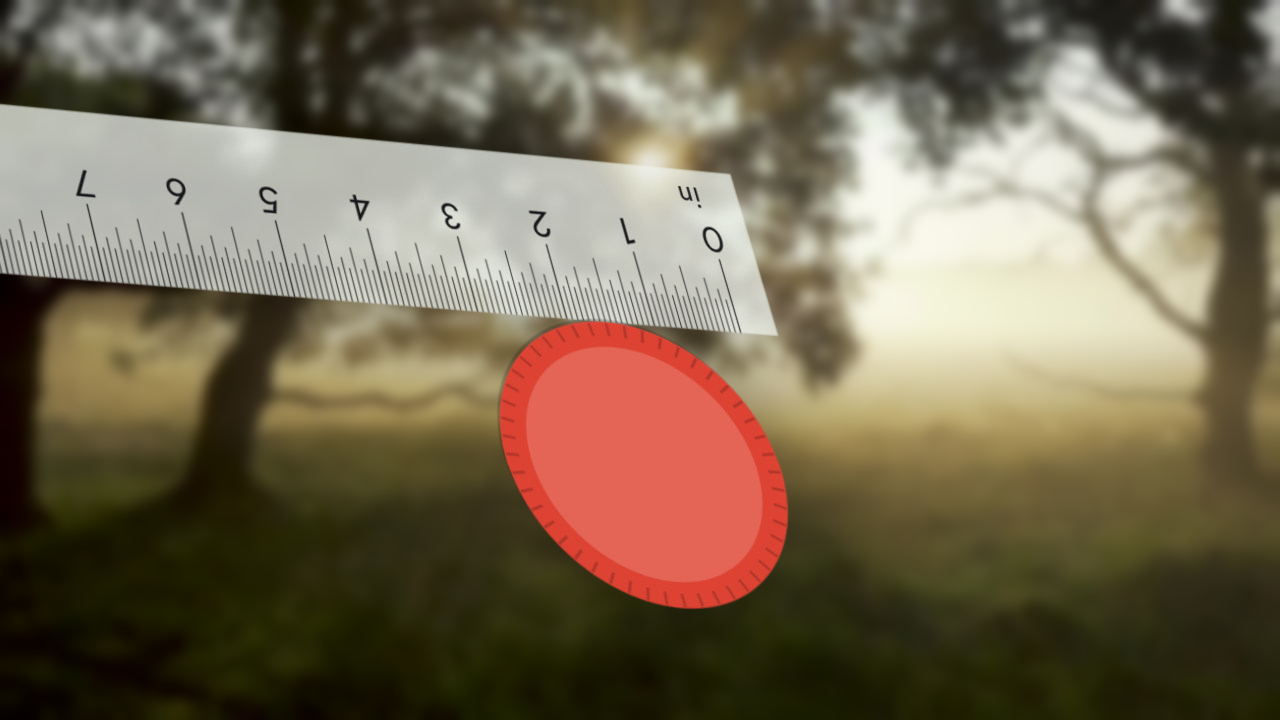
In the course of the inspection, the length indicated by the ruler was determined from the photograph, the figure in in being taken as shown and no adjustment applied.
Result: 3.125 in
